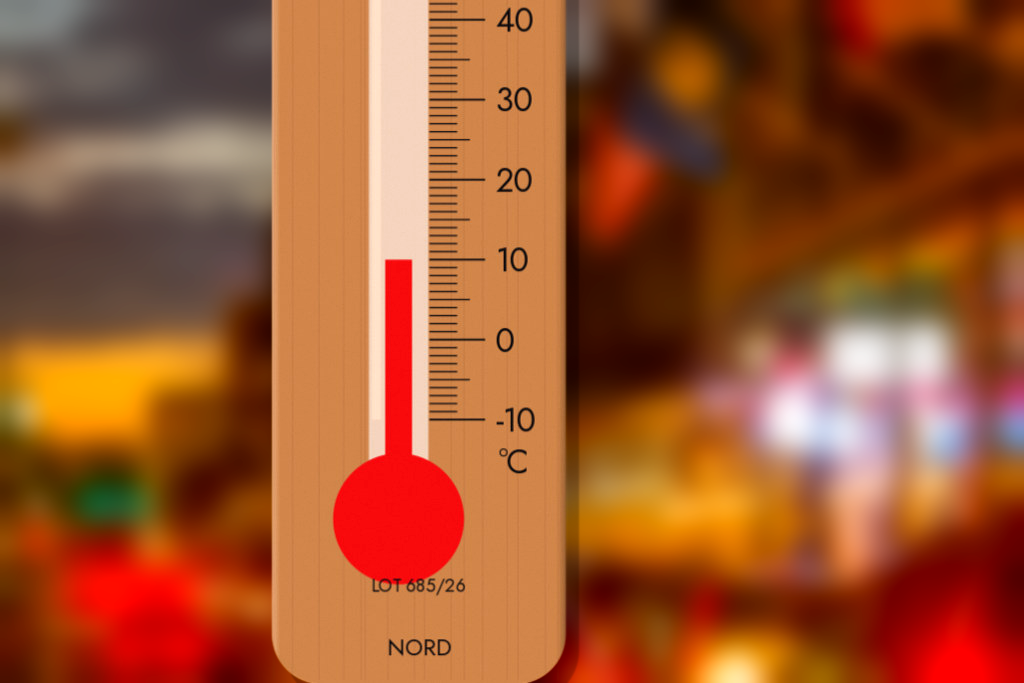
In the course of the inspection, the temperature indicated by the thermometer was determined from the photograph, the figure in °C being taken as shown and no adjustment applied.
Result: 10 °C
